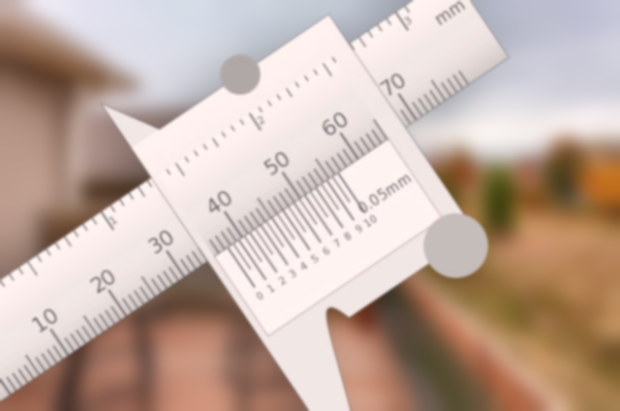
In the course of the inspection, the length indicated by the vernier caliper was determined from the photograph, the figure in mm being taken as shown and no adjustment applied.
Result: 37.5 mm
